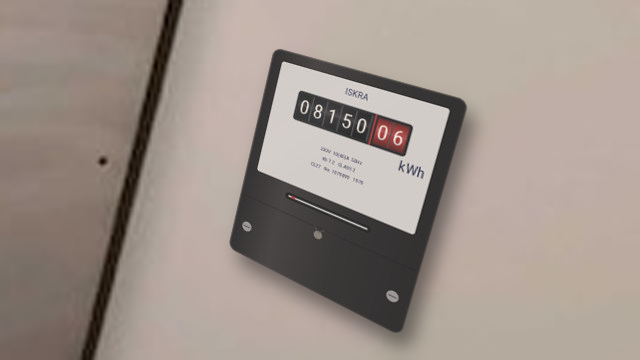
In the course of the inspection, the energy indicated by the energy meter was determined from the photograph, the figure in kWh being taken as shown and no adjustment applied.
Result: 8150.06 kWh
